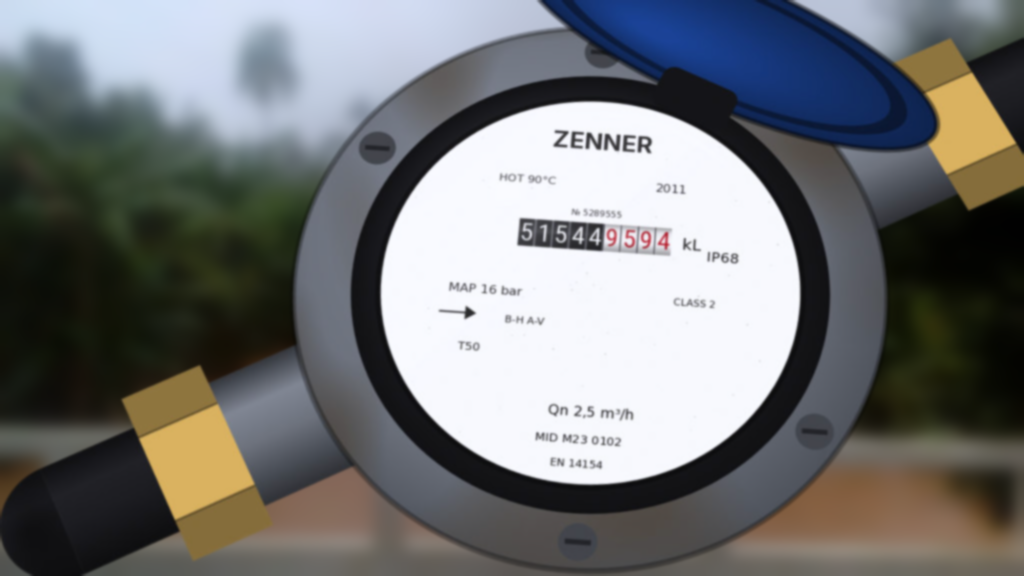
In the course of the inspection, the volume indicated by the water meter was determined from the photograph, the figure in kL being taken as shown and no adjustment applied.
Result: 51544.9594 kL
